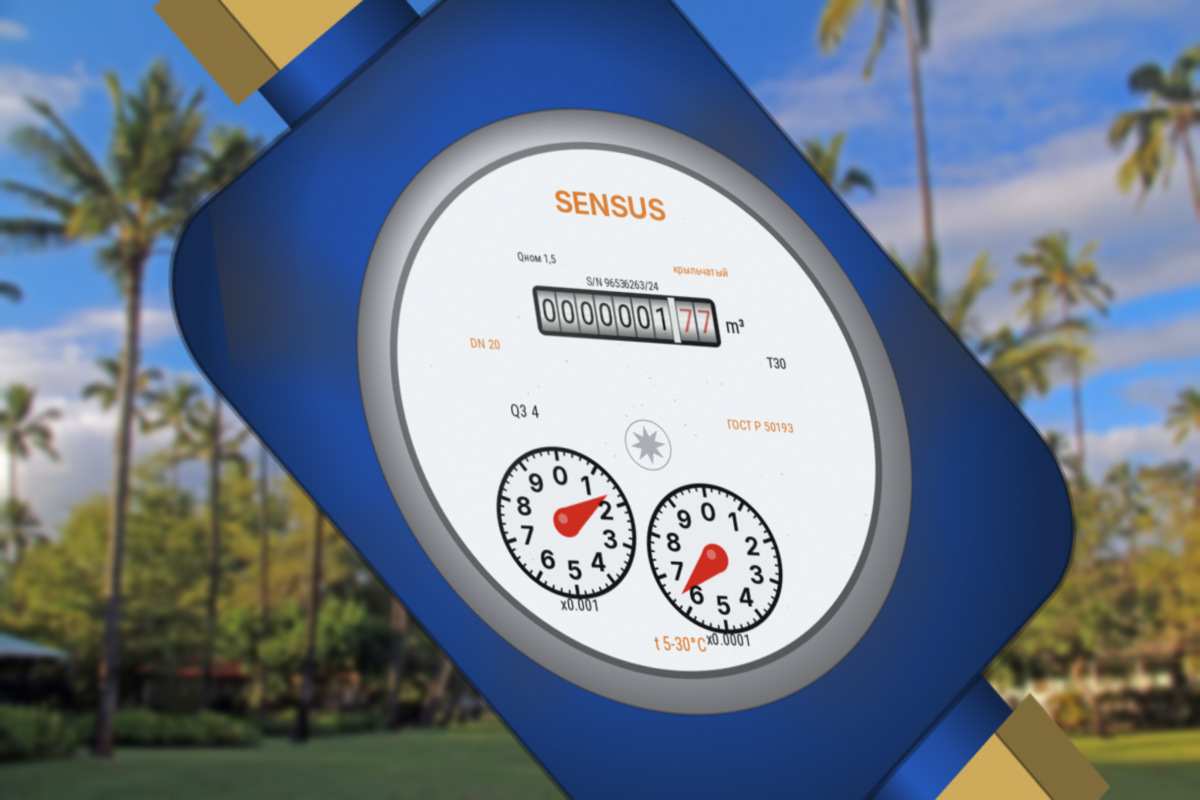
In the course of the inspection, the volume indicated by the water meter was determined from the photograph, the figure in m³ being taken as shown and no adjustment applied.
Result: 1.7716 m³
